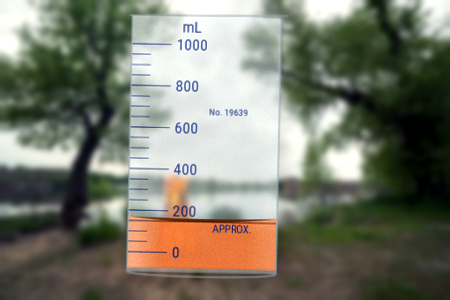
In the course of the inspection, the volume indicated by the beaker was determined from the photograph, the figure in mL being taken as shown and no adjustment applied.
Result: 150 mL
